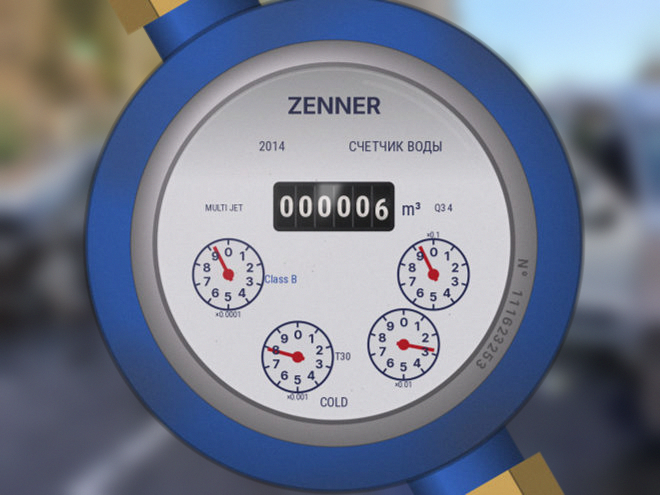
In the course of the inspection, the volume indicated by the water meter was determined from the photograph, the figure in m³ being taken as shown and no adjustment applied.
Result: 5.9279 m³
